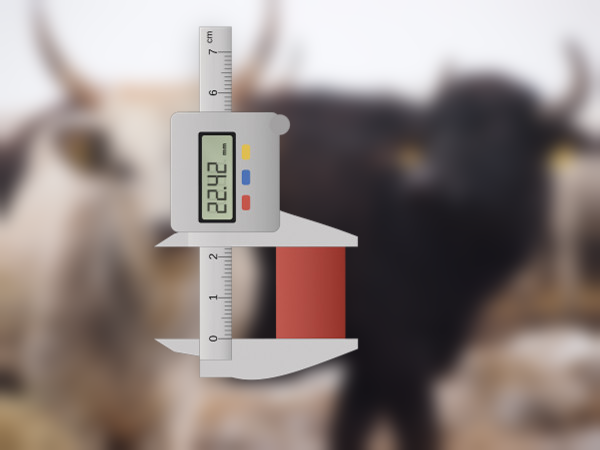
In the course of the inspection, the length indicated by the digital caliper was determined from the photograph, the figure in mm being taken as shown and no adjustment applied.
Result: 22.42 mm
